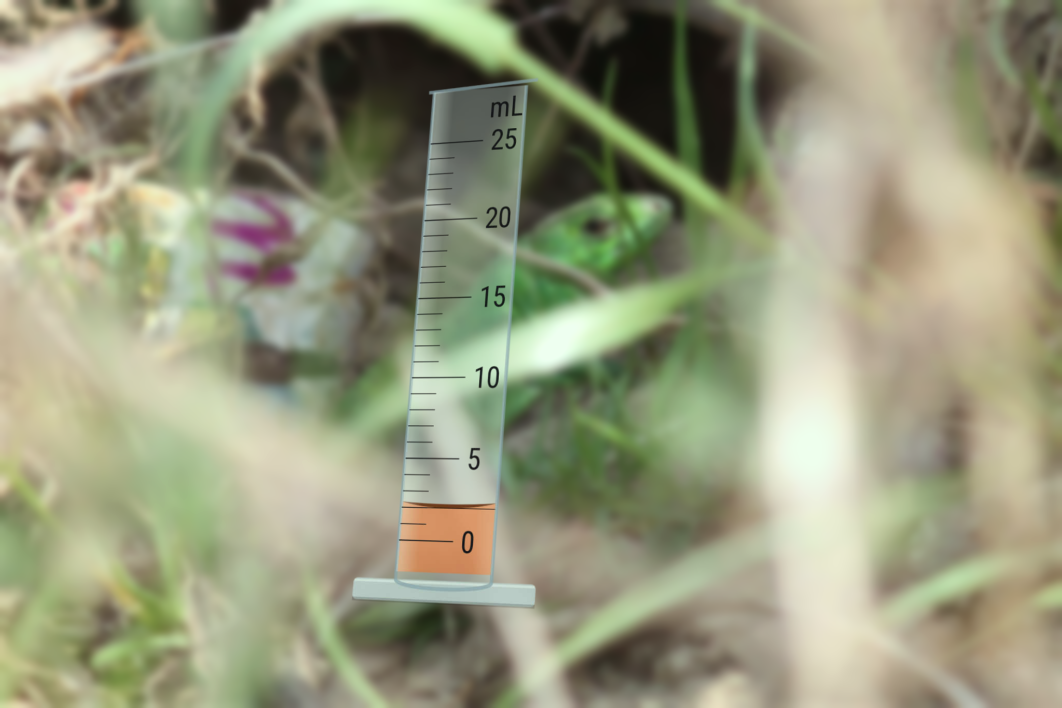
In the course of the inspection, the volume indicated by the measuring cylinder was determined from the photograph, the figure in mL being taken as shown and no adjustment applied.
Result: 2 mL
